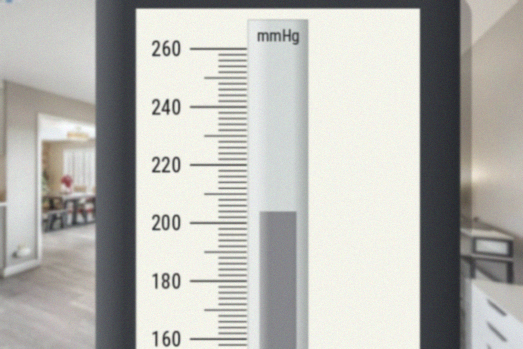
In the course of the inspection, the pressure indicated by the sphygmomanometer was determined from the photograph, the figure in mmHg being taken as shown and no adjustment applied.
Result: 204 mmHg
